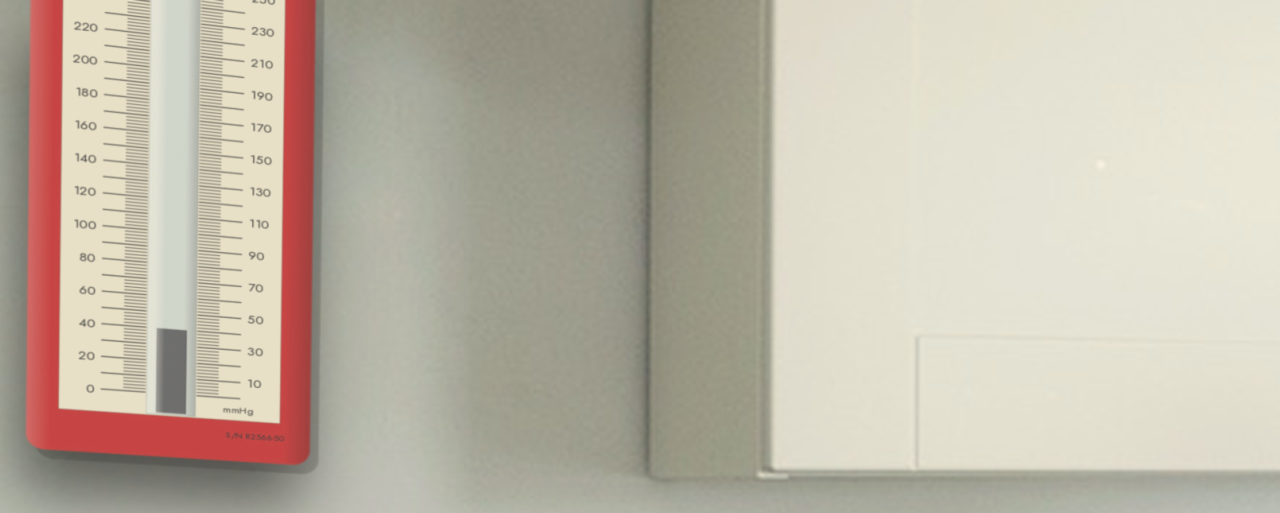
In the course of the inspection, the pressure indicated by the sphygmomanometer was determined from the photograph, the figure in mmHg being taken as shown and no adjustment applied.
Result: 40 mmHg
